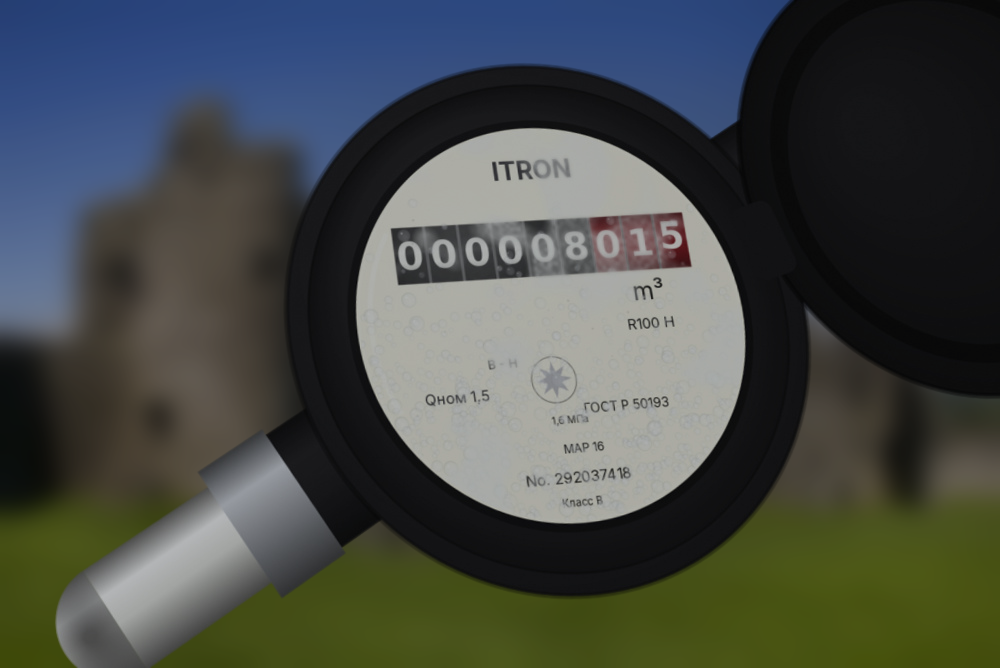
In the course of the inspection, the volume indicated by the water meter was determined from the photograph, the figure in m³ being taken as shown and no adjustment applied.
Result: 8.015 m³
